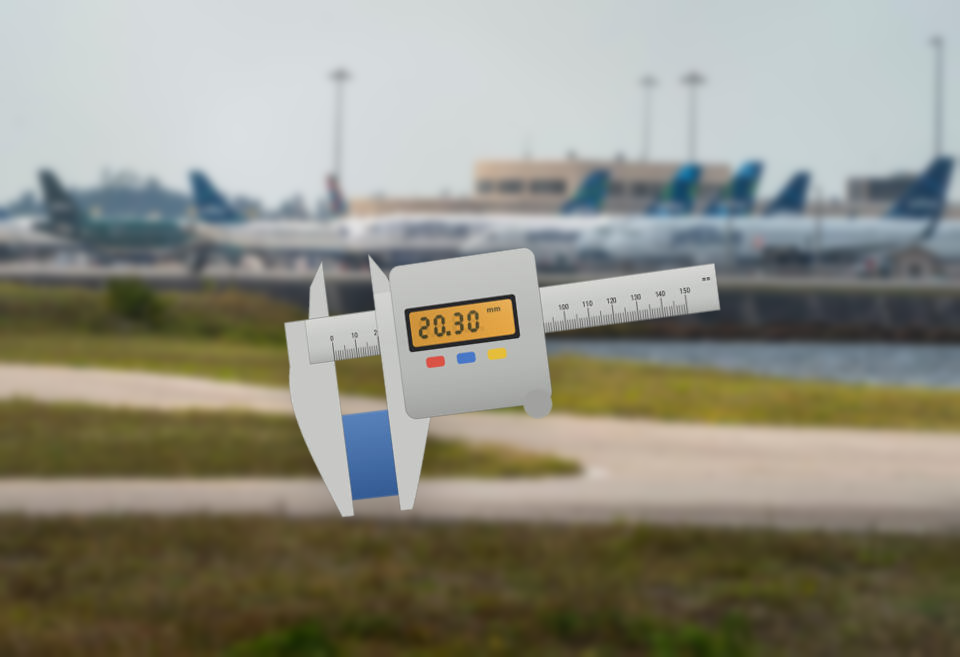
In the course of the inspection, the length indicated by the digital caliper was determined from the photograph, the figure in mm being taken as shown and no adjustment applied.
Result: 20.30 mm
